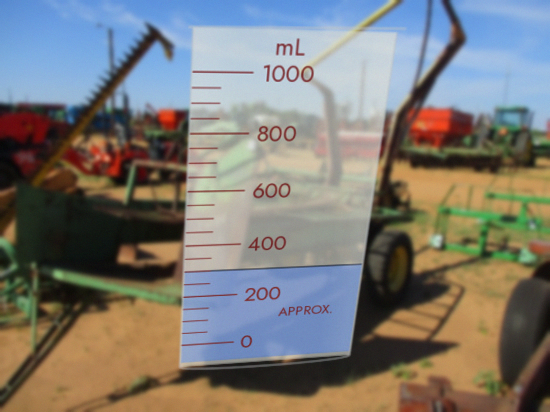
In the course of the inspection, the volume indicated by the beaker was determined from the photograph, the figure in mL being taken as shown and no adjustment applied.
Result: 300 mL
